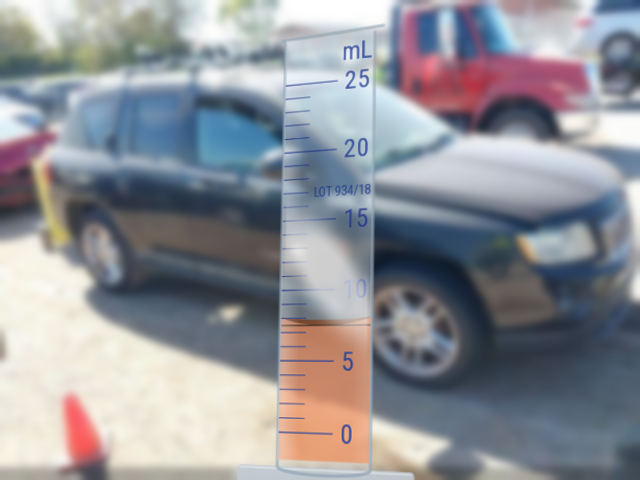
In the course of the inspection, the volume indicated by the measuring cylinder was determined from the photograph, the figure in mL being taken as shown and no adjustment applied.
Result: 7.5 mL
